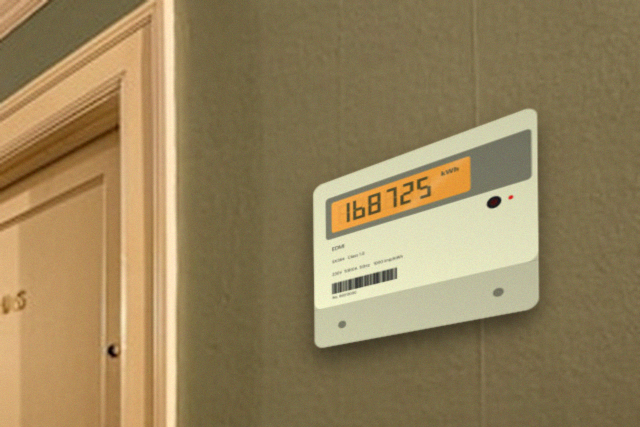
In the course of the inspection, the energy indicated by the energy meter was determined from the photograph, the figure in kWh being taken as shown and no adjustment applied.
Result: 168725 kWh
